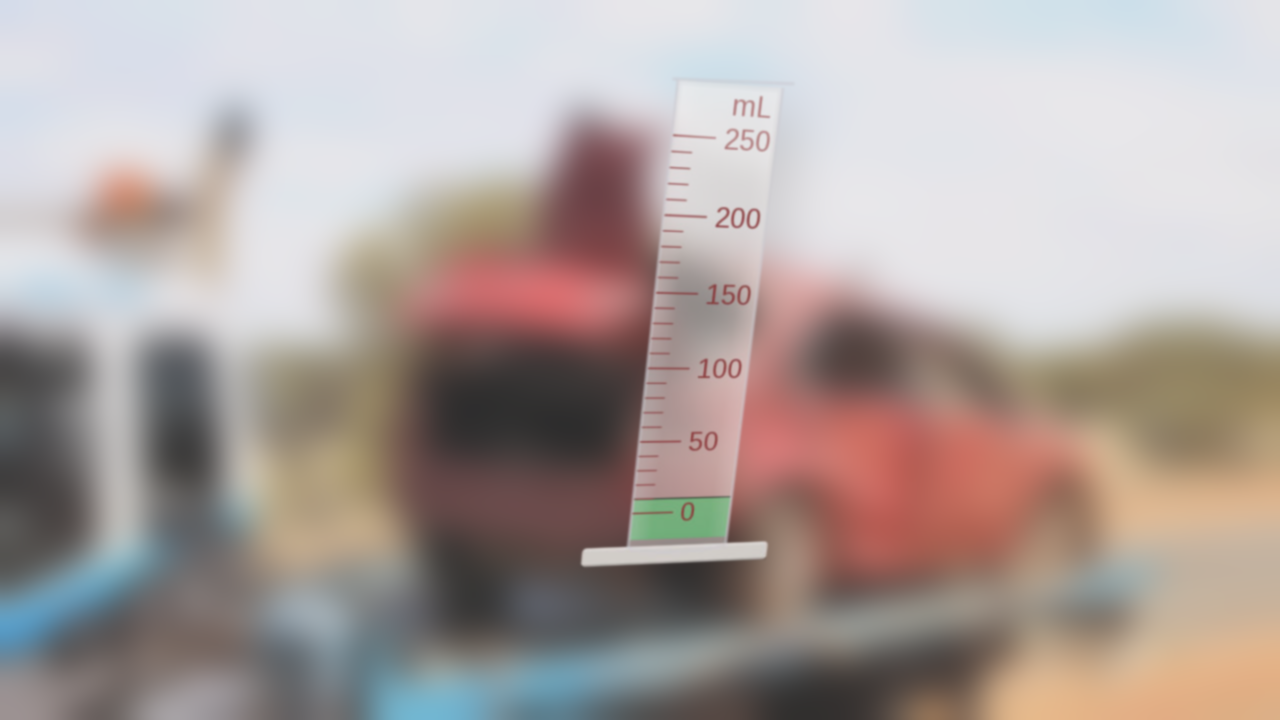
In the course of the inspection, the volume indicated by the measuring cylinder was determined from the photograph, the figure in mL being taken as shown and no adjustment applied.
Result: 10 mL
